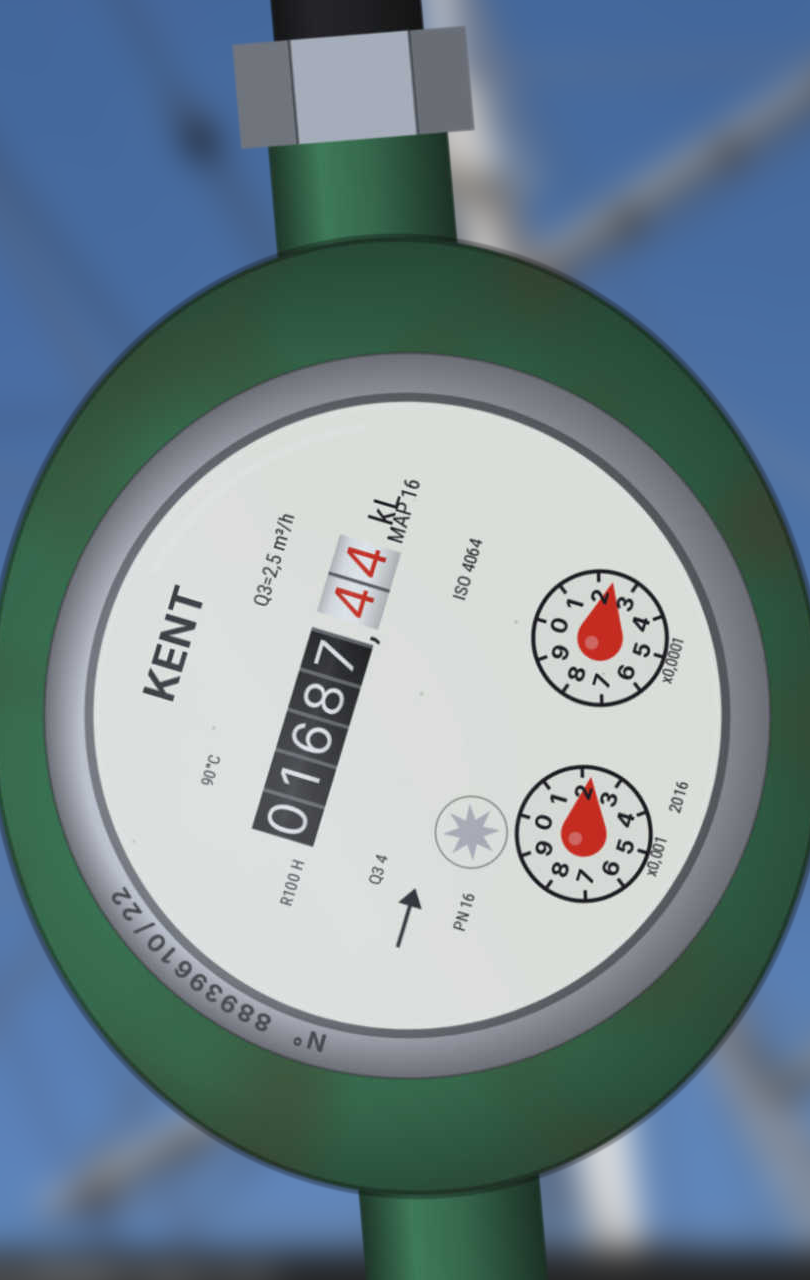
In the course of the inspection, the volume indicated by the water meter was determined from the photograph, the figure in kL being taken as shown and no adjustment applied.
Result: 1687.4422 kL
